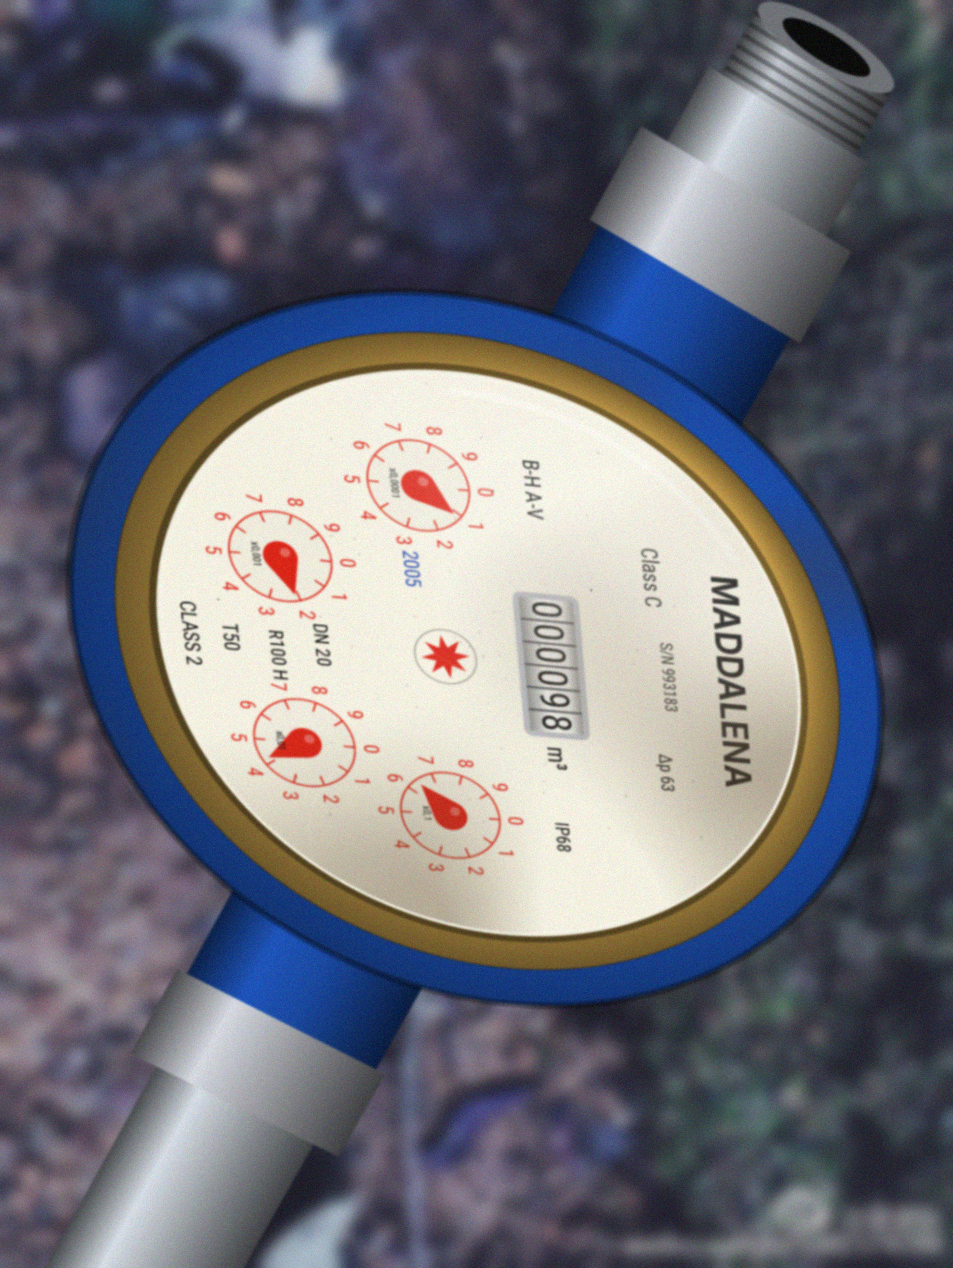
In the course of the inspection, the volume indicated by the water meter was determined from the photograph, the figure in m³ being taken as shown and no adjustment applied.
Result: 98.6421 m³
